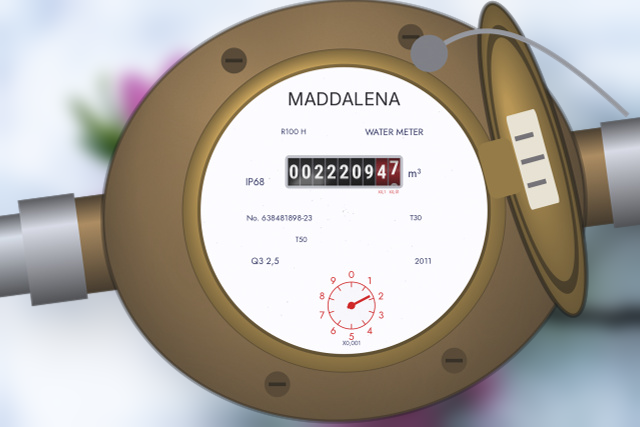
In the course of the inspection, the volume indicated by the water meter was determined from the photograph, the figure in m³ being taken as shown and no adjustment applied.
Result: 22209.471 m³
